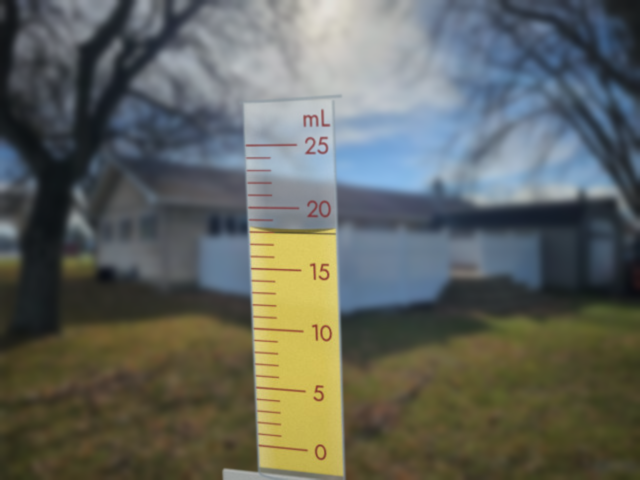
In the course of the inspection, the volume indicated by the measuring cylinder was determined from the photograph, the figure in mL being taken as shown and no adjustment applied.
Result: 18 mL
